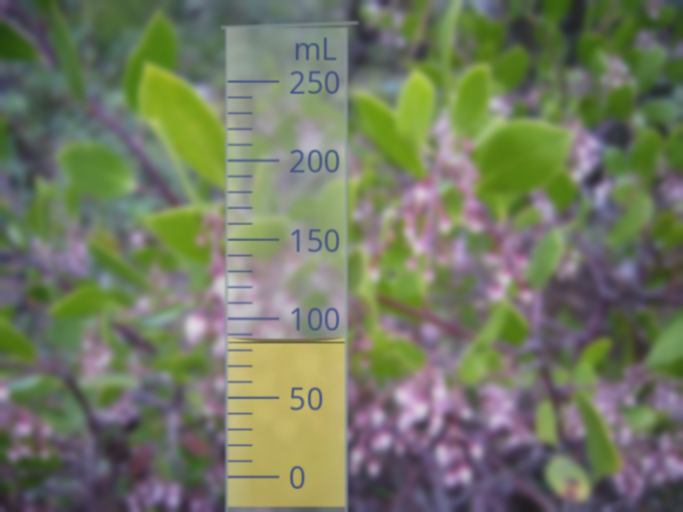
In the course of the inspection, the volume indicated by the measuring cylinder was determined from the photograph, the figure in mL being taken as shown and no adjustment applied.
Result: 85 mL
